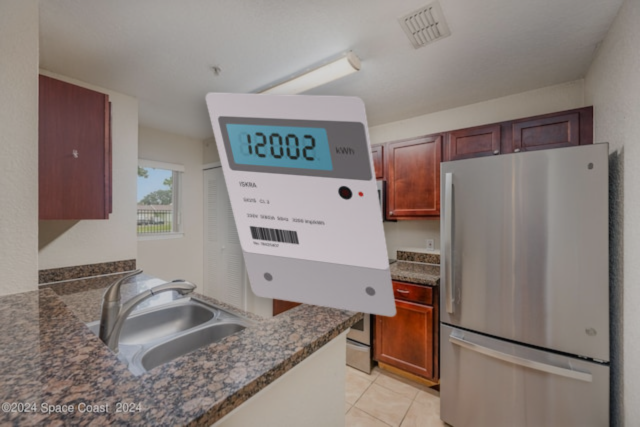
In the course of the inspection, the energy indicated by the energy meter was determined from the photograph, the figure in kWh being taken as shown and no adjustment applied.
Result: 12002 kWh
